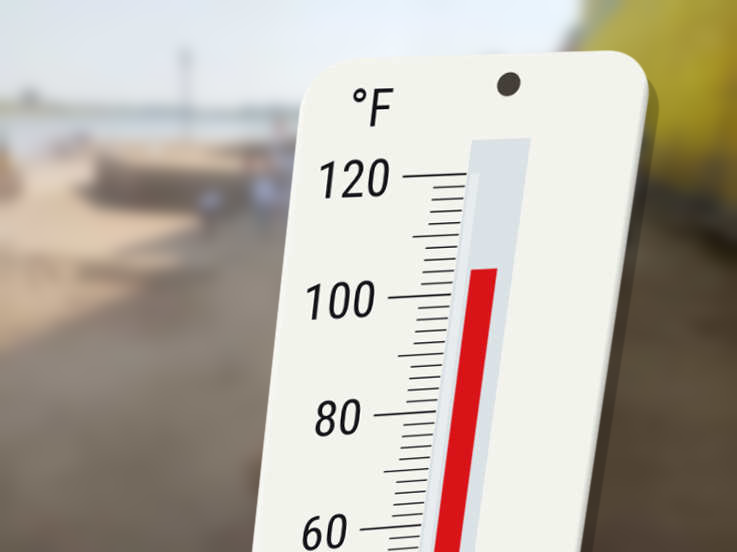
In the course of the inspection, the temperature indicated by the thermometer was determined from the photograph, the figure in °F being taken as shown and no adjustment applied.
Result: 104 °F
